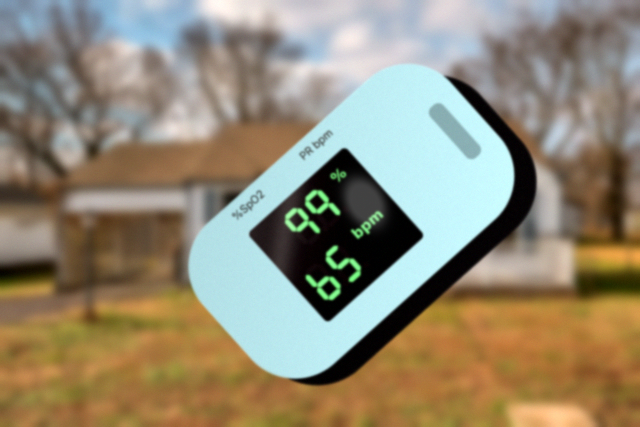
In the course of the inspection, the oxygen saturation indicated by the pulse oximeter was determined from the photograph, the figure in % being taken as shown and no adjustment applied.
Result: 99 %
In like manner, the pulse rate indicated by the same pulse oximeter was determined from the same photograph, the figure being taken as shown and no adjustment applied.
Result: 65 bpm
